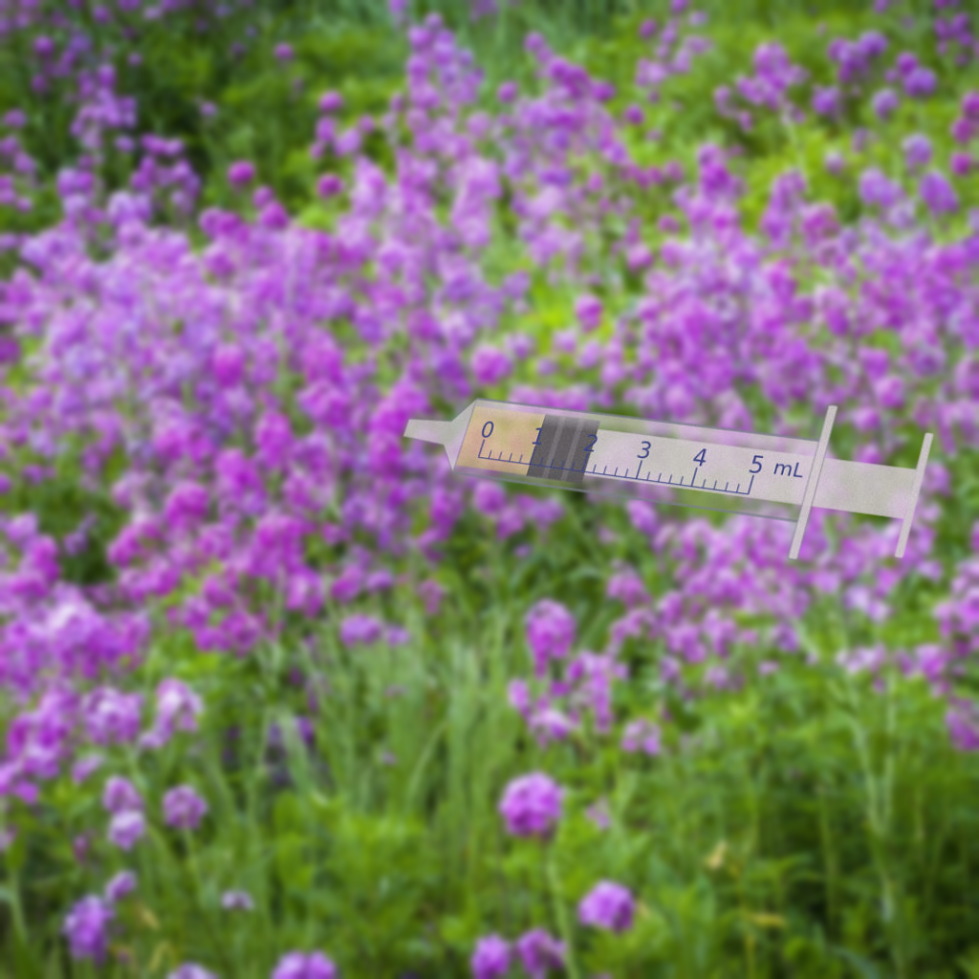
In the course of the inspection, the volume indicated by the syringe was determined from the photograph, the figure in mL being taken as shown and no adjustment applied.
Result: 1 mL
